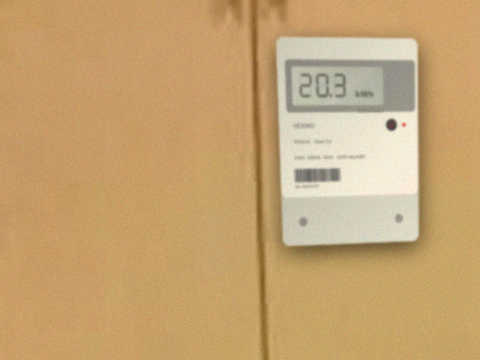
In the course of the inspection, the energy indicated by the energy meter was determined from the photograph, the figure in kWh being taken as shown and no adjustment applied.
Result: 20.3 kWh
